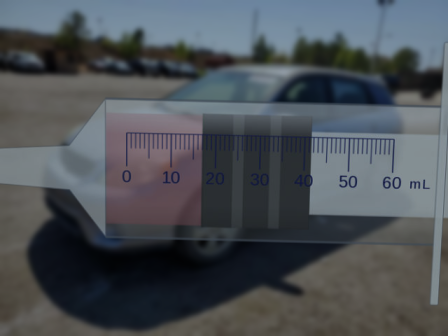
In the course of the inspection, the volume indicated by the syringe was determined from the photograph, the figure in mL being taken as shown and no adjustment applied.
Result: 17 mL
